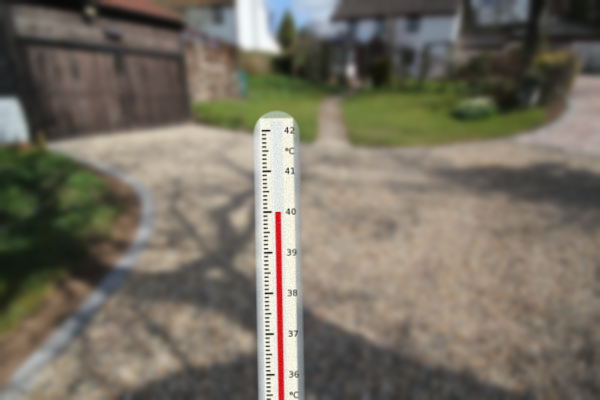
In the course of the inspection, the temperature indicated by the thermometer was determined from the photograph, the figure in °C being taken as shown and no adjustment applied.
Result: 40 °C
